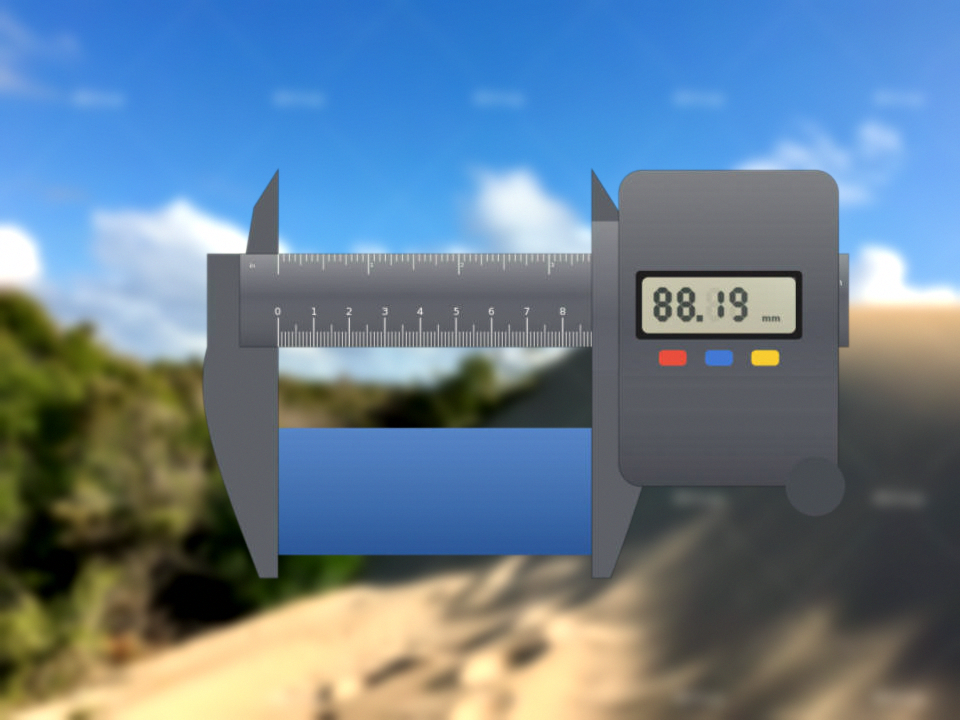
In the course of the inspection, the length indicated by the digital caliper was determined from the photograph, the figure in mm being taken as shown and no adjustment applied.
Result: 88.19 mm
